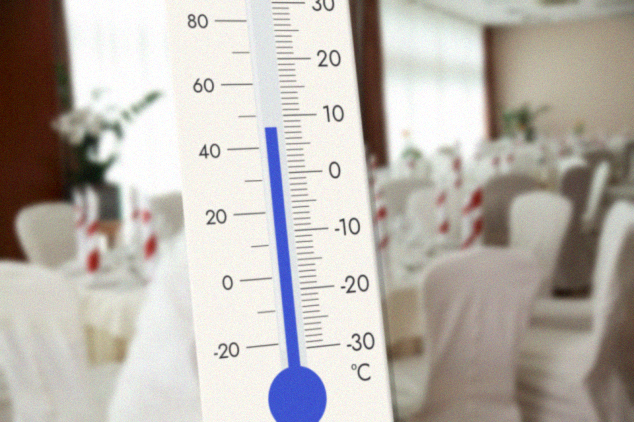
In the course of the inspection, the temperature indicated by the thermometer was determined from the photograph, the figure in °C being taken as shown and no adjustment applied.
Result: 8 °C
